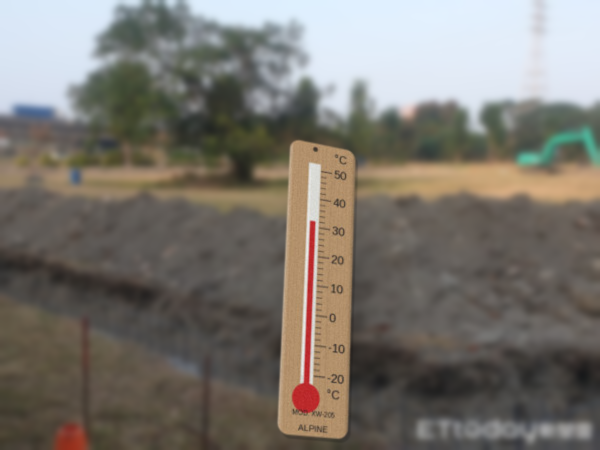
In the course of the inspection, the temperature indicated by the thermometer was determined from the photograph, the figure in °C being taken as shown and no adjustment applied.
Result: 32 °C
